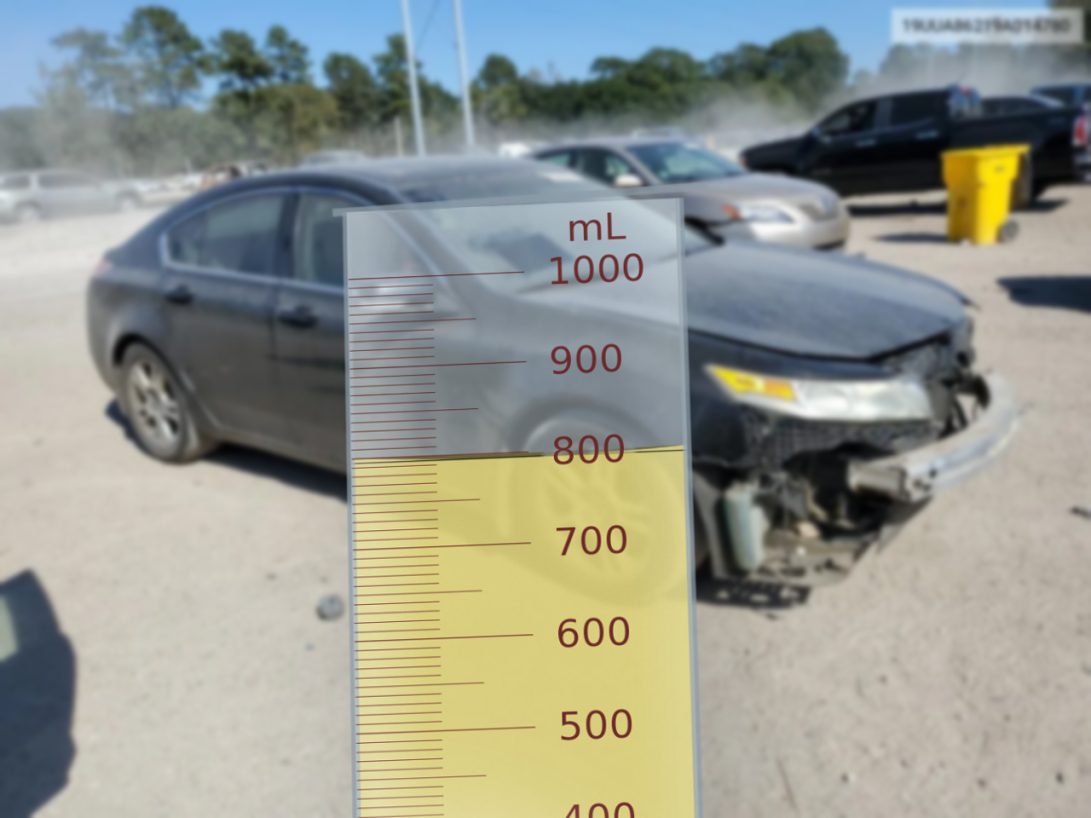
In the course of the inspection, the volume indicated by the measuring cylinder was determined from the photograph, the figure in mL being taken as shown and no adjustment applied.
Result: 795 mL
